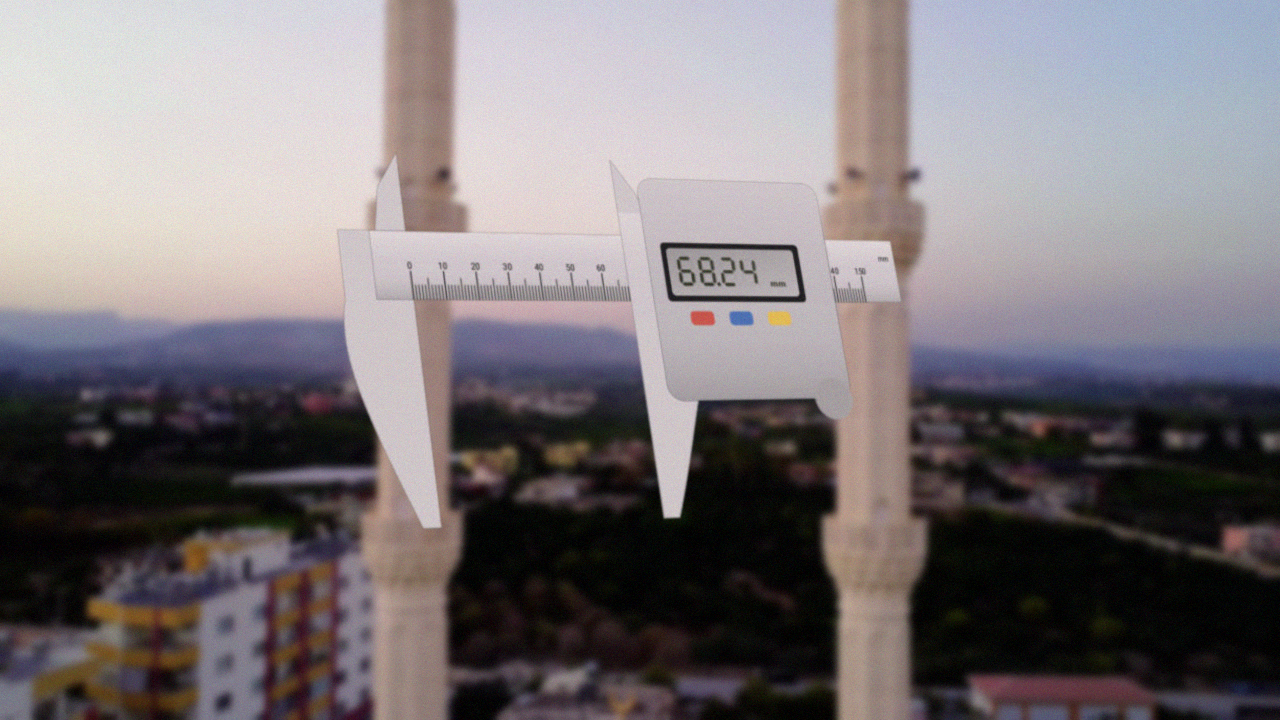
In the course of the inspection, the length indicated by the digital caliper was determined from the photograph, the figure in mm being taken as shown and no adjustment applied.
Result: 68.24 mm
